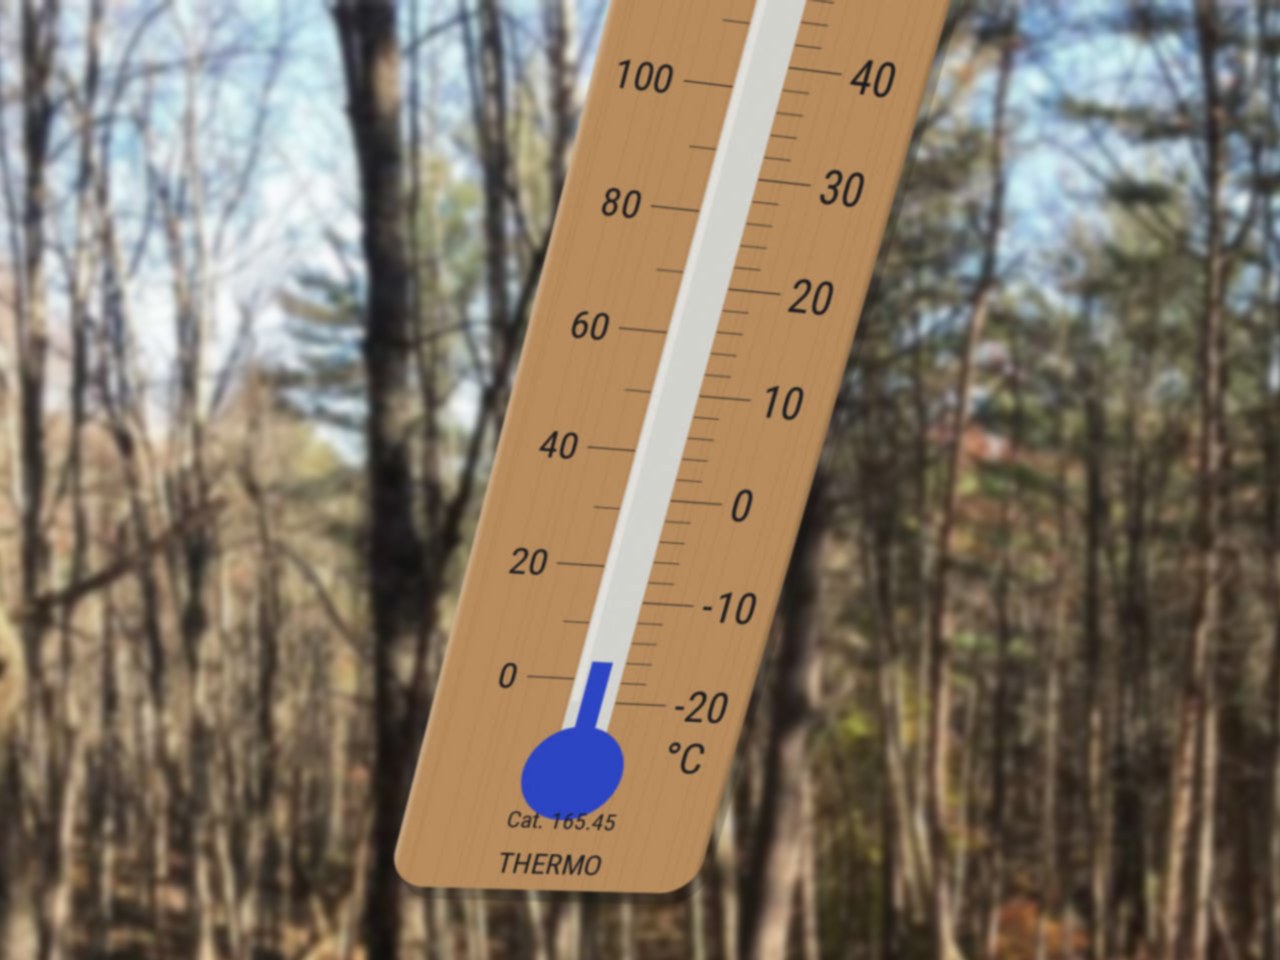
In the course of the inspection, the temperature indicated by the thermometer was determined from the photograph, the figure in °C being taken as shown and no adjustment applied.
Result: -16 °C
